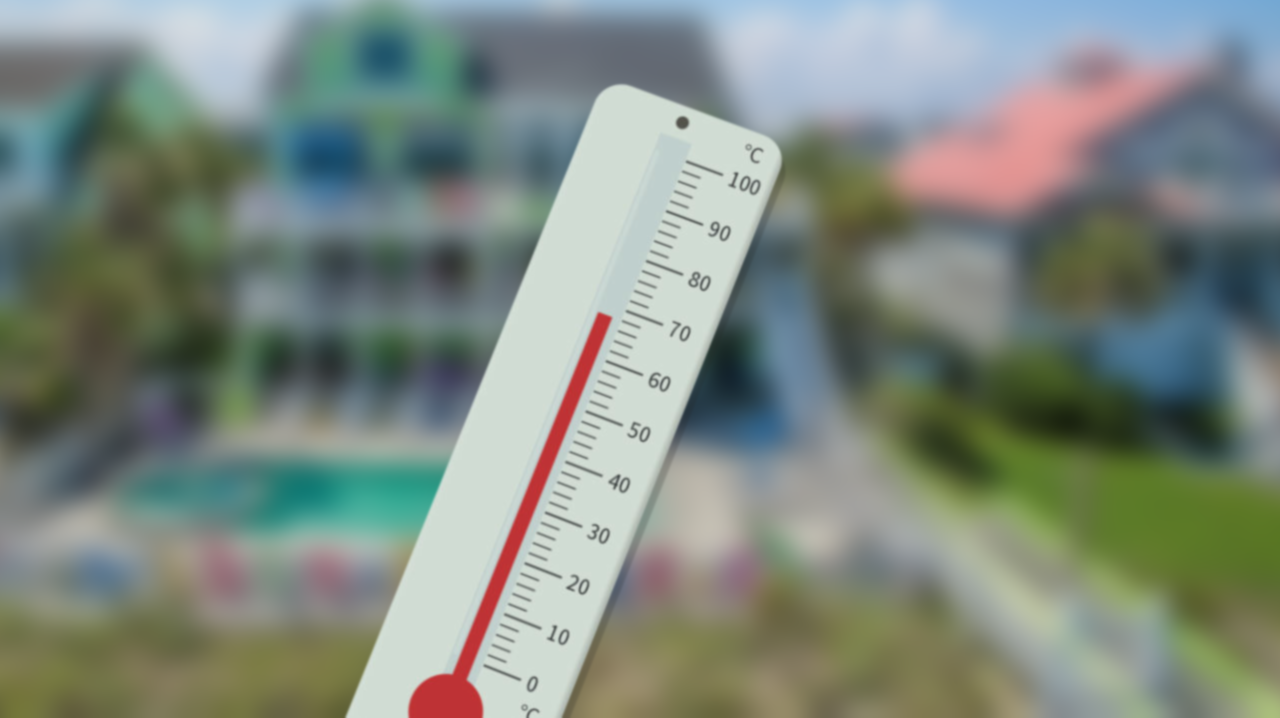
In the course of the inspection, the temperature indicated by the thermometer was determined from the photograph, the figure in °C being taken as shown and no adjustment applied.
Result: 68 °C
